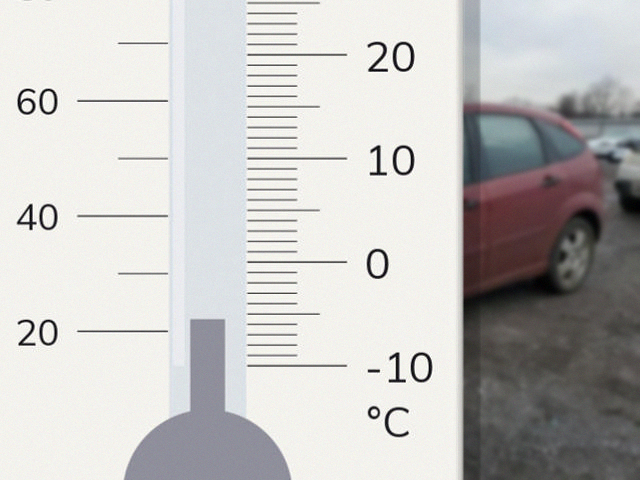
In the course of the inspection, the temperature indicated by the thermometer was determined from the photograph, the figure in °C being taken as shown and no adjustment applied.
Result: -5.5 °C
